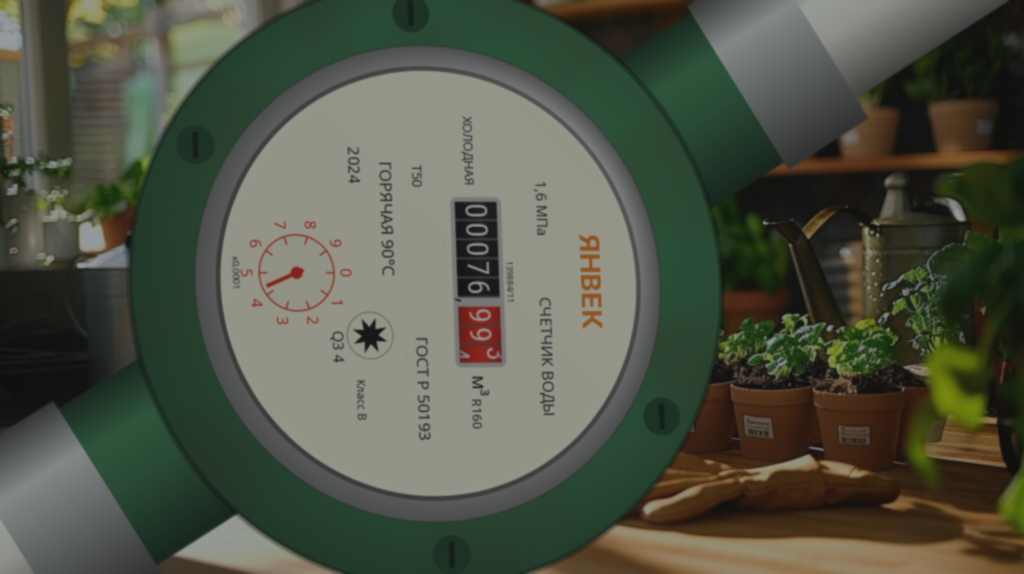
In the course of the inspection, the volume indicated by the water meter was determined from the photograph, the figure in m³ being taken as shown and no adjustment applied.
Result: 76.9934 m³
